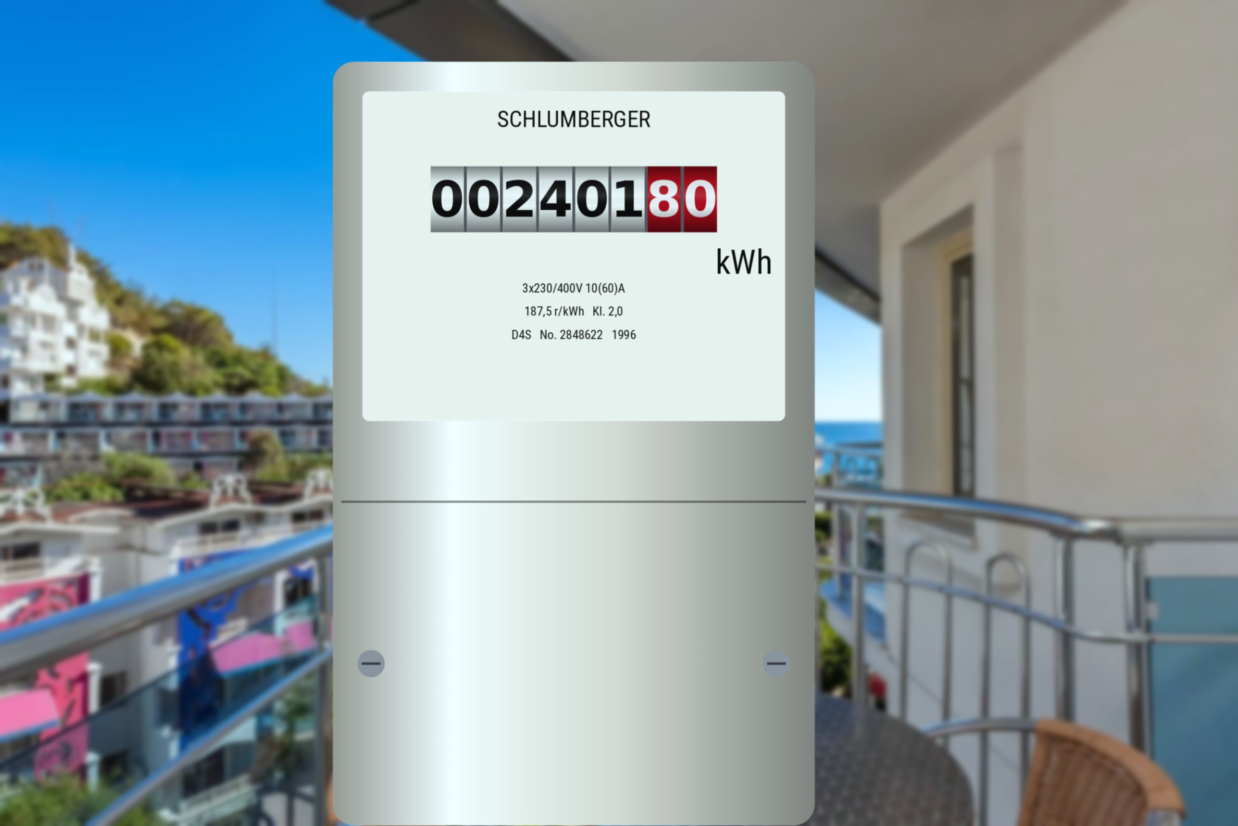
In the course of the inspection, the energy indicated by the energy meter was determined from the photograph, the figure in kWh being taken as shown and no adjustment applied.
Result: 2401.80 kWh
